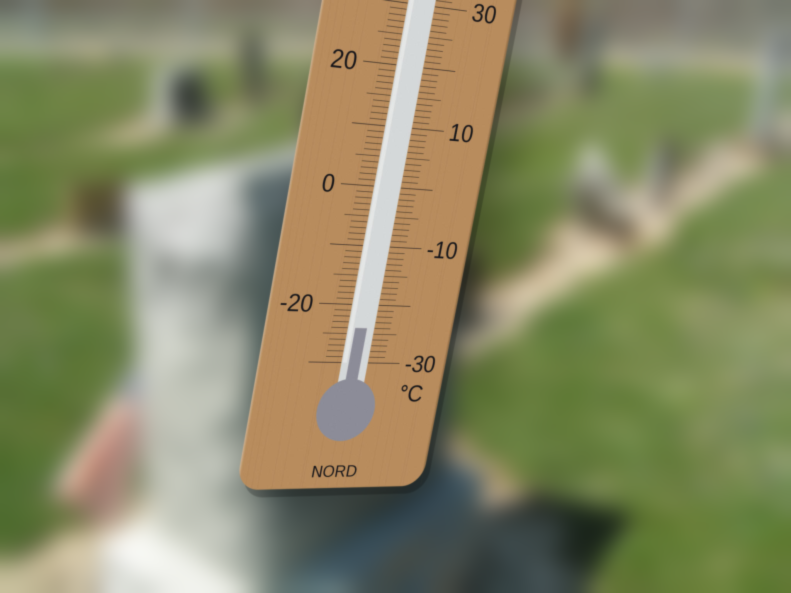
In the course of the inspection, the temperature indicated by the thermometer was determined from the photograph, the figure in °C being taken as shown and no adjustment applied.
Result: -24 °C
